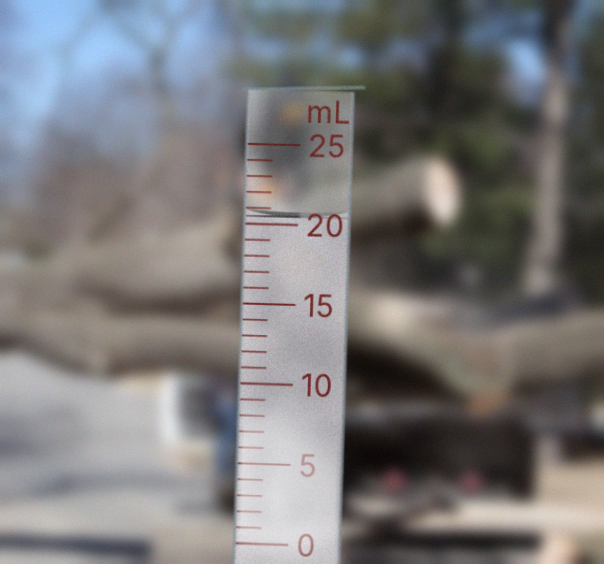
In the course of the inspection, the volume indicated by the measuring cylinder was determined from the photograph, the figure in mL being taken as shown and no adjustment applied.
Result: 20.5 mL
